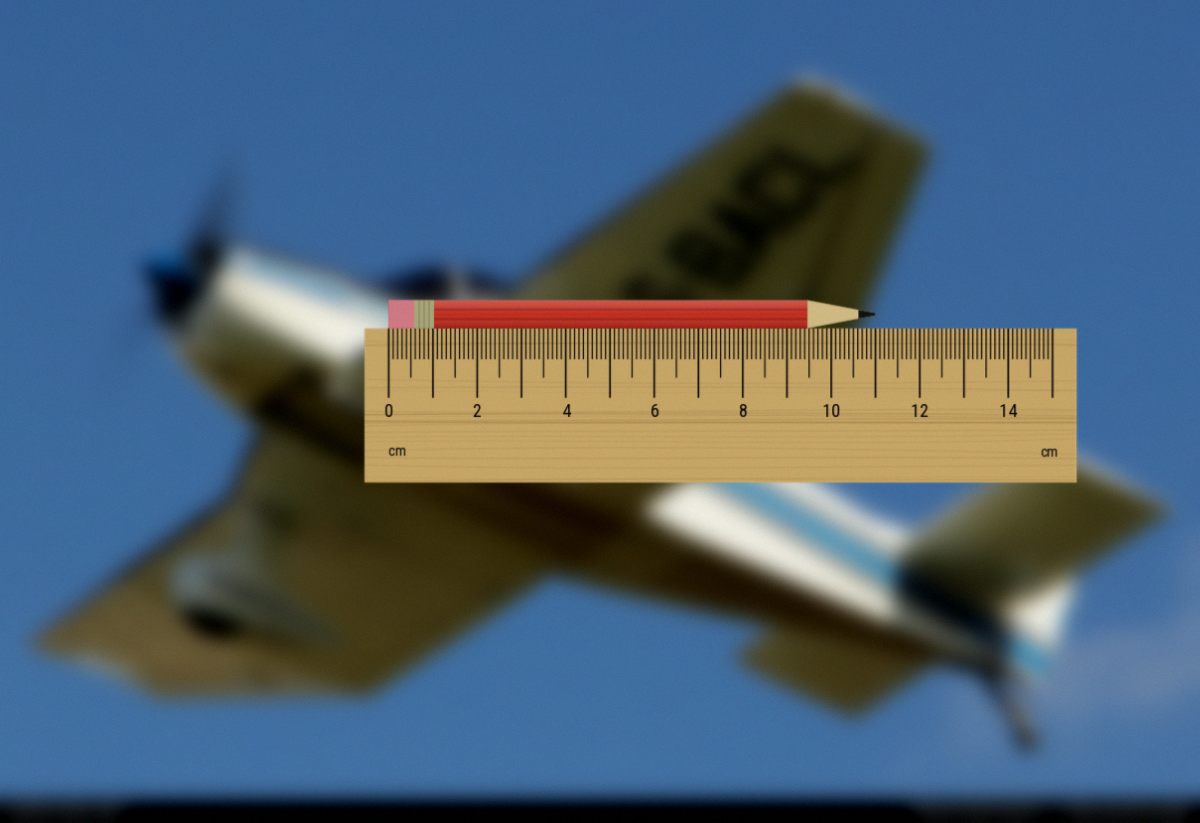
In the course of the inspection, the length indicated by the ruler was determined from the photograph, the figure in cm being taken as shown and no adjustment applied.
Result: 11 cm
